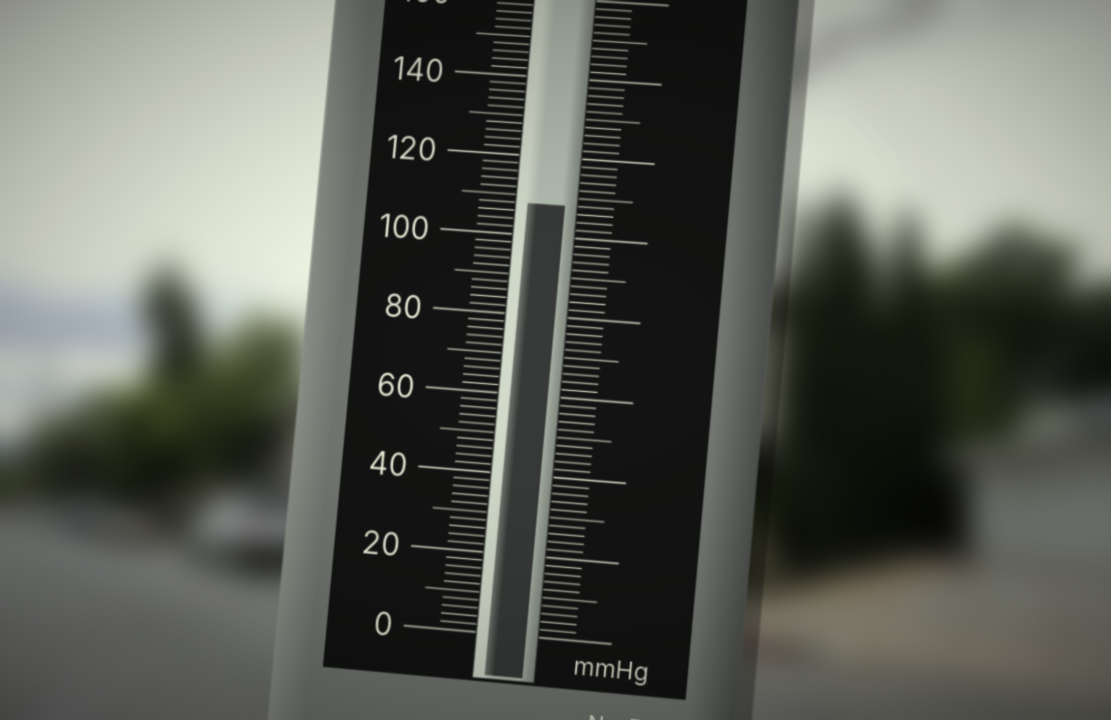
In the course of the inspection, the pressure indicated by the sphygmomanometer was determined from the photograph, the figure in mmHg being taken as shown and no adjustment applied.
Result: 108 mmHg
